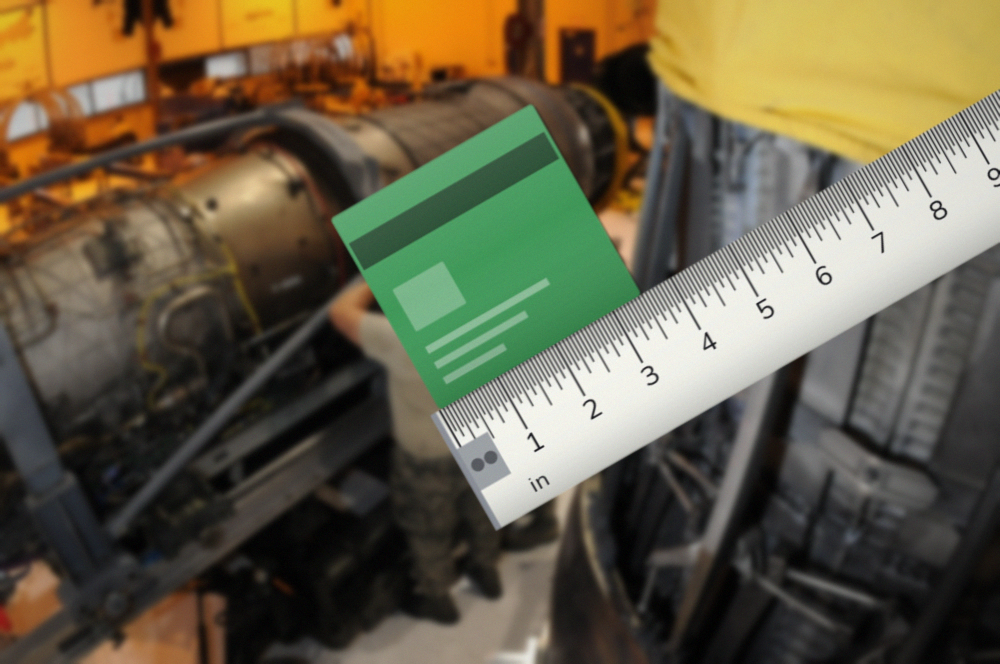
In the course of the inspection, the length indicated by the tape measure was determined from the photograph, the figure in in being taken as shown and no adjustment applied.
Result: 3.5 in
